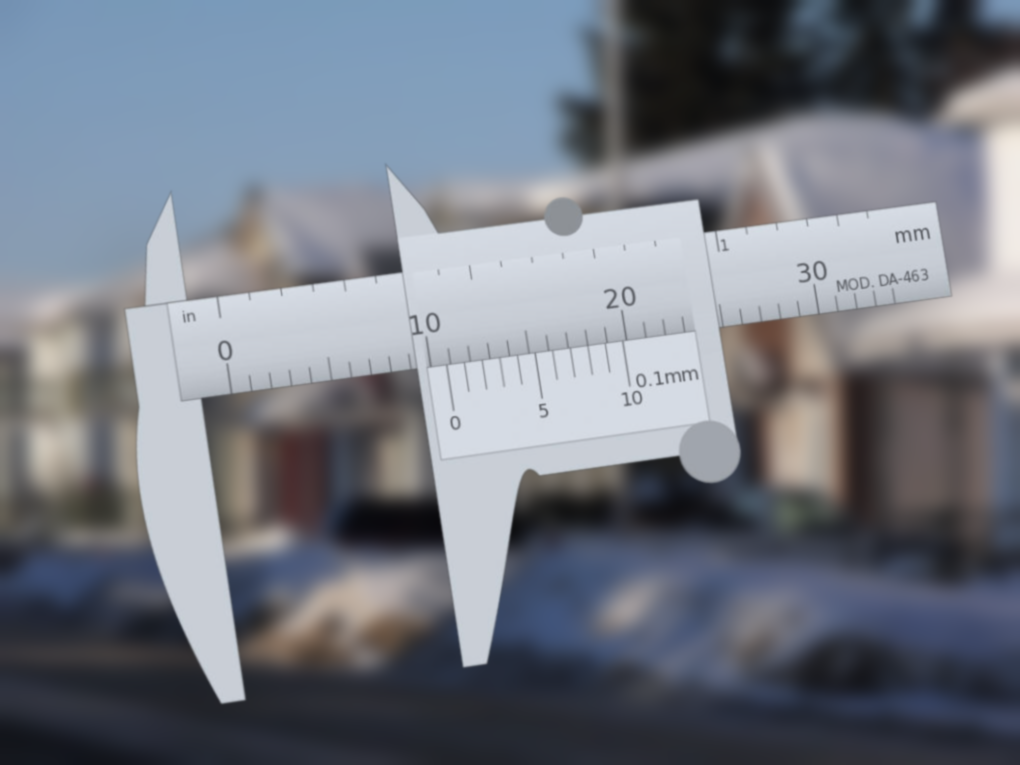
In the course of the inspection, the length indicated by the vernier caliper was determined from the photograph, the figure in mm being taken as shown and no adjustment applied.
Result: 10.8 mm
